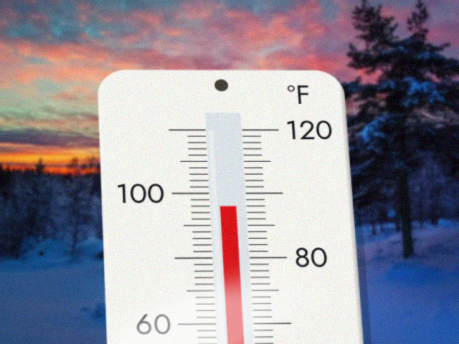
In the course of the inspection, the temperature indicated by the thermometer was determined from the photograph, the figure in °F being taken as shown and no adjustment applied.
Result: 96 °F
